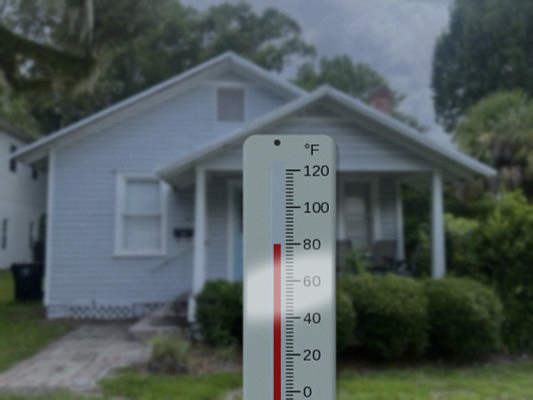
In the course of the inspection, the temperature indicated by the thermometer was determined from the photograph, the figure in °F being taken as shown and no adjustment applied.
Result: 80 °F
